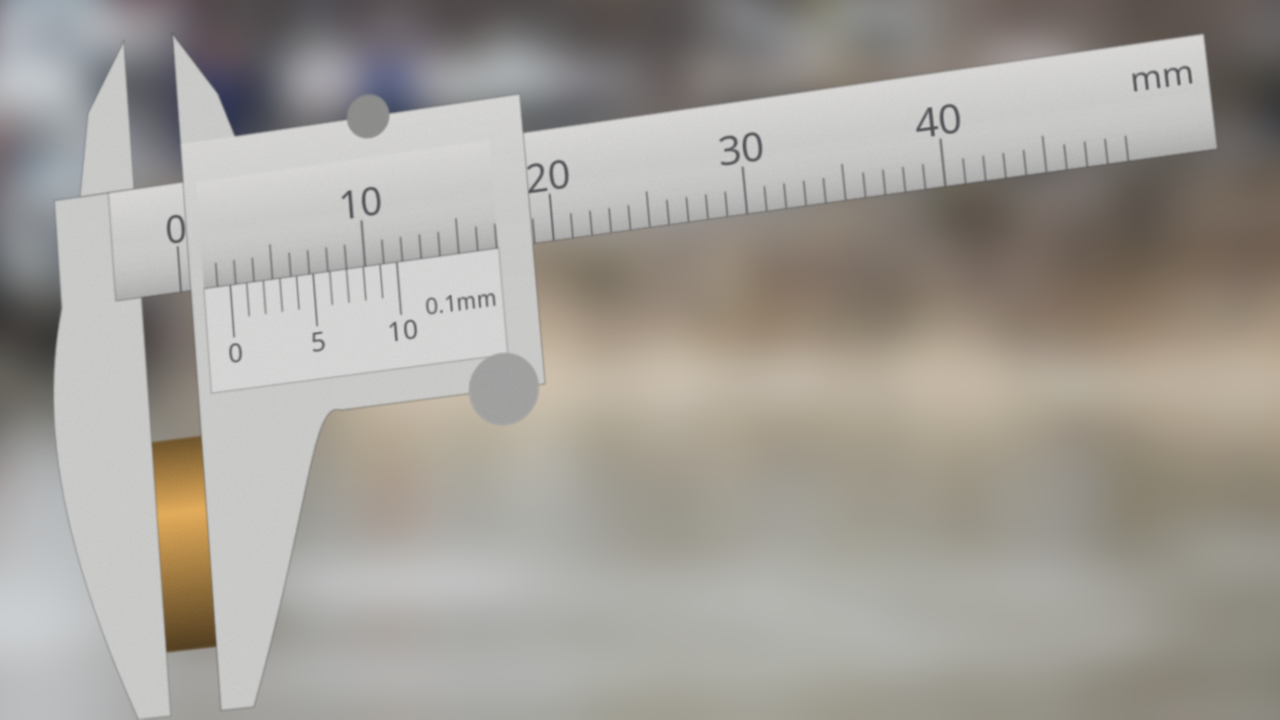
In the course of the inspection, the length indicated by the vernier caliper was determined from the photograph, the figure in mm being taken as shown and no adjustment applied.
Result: 2.7 mm
